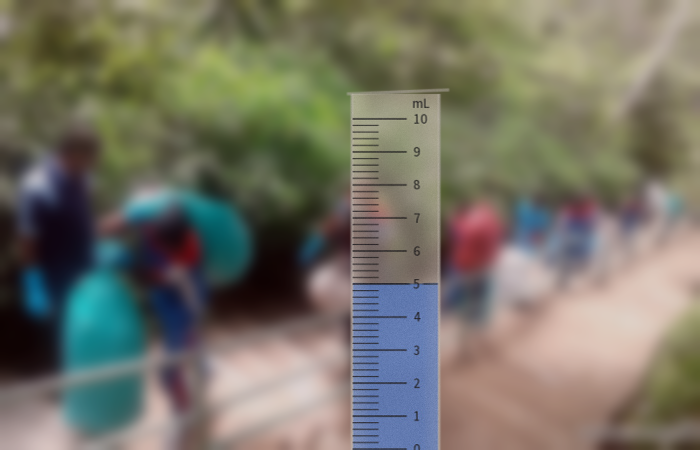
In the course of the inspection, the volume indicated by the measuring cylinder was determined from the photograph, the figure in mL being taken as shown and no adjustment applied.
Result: 5 mL
